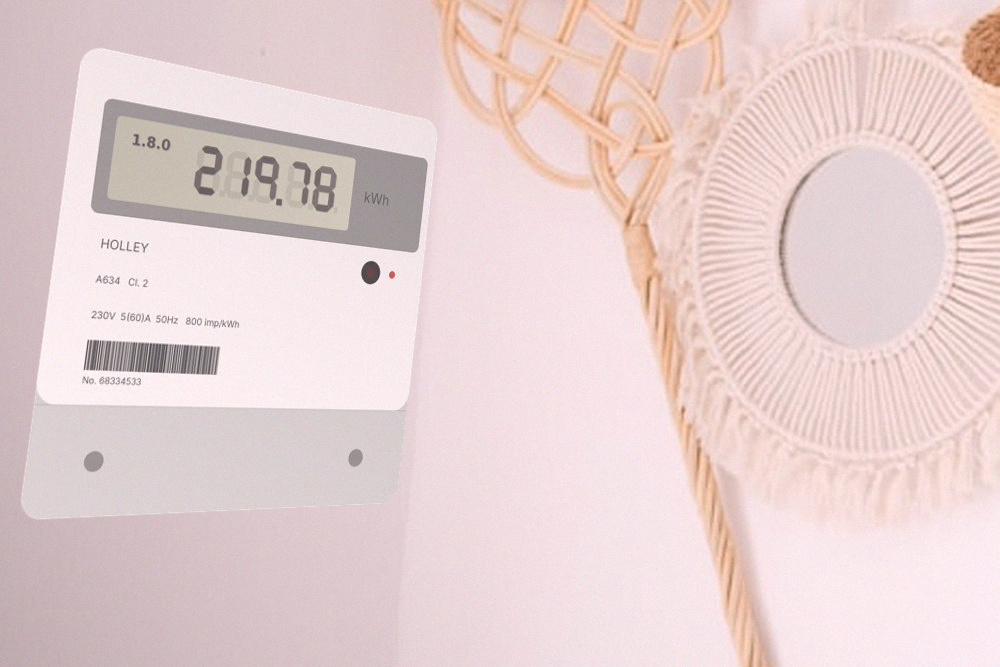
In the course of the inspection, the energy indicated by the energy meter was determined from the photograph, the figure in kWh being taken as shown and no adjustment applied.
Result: 219.78 kWh
